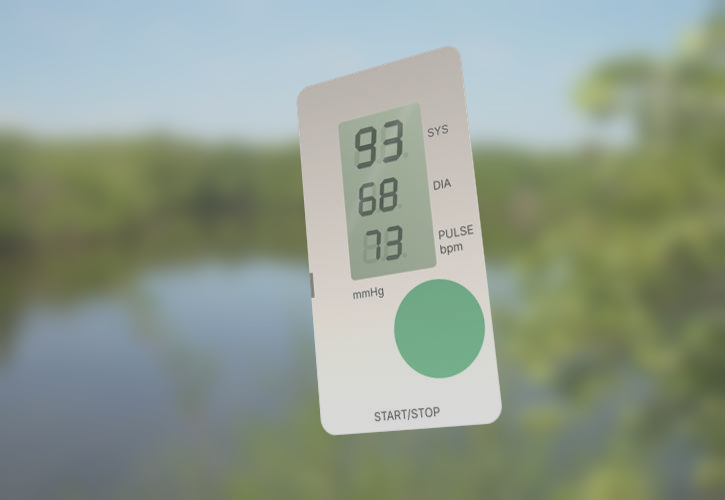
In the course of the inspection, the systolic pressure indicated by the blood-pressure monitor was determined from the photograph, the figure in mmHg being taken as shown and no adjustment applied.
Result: 93 mmHg
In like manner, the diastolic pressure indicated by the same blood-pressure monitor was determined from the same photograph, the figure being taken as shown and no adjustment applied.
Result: 68 mmHg
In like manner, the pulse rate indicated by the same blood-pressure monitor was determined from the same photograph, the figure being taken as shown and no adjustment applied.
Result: 73 bpm
